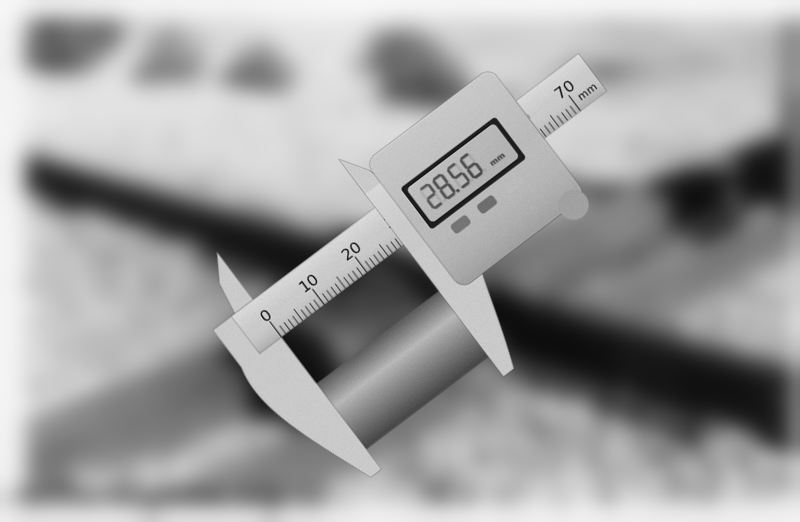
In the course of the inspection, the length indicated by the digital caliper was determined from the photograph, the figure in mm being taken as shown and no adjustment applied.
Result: 28.56 mm
